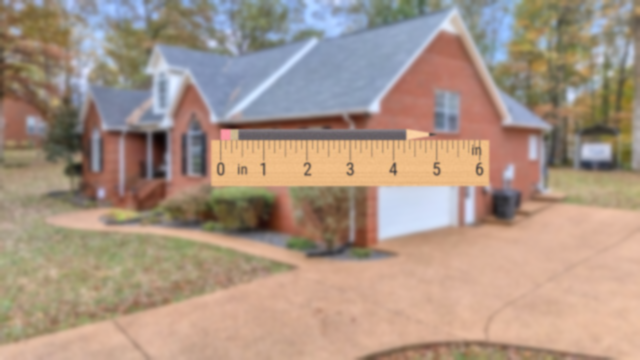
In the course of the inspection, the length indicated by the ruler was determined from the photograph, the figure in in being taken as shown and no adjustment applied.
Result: 5 in
